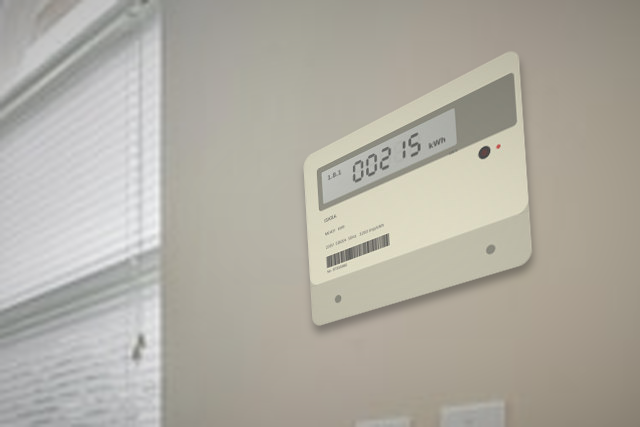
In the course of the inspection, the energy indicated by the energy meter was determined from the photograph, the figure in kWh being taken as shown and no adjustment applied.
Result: 215 kWh
